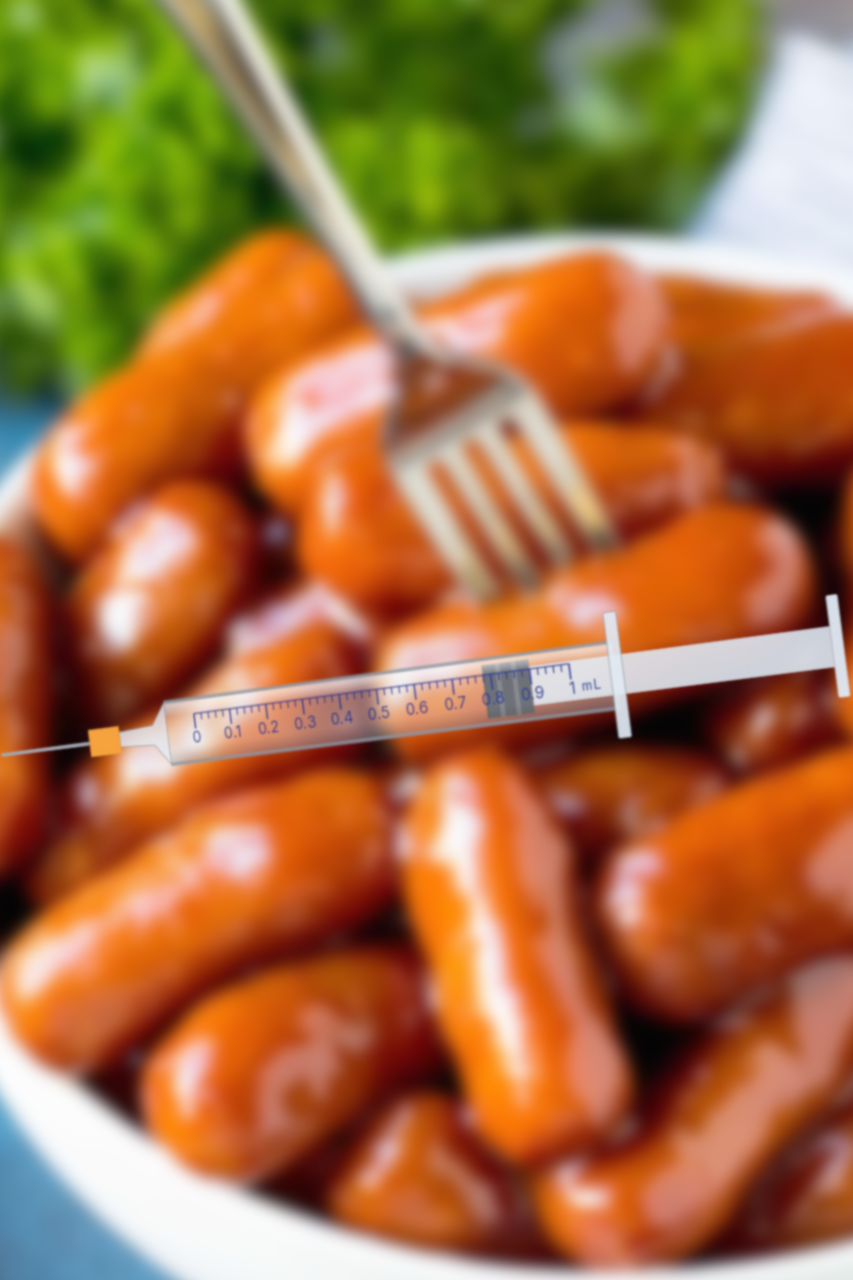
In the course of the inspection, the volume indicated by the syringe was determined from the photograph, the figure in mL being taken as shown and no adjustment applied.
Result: 0.78 mL
